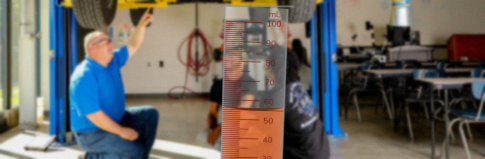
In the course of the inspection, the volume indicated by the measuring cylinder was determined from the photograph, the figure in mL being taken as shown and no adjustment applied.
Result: 55 mL
